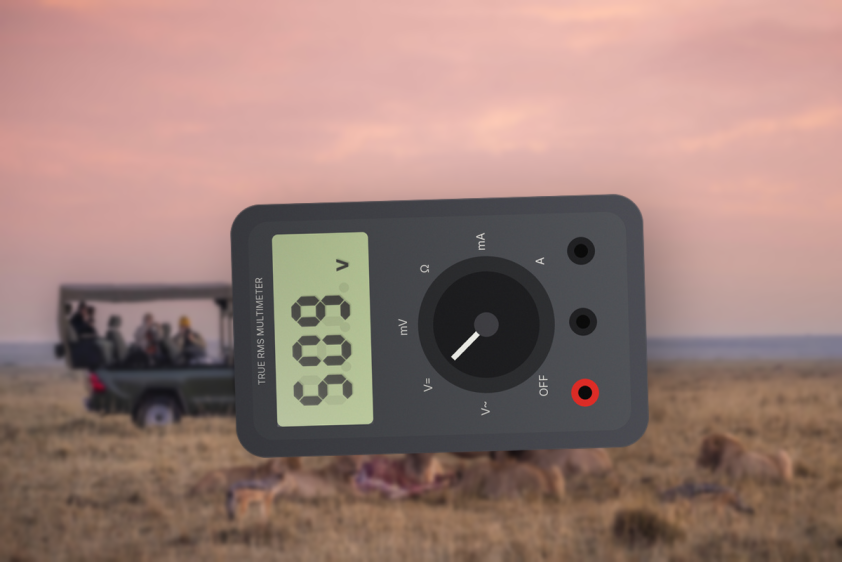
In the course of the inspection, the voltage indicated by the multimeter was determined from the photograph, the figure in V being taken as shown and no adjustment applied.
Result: 509 V
